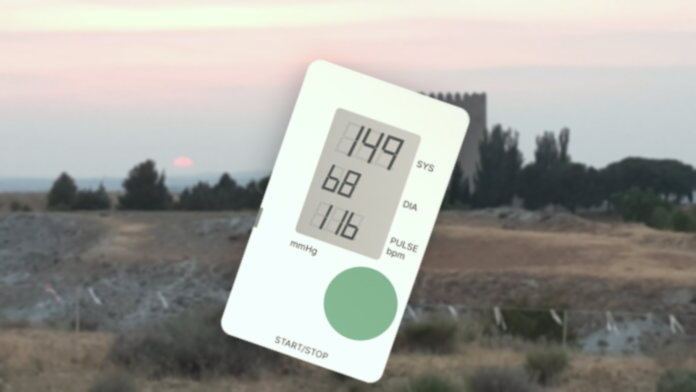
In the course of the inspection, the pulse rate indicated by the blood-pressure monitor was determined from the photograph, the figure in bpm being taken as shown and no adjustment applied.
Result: 116 bpm
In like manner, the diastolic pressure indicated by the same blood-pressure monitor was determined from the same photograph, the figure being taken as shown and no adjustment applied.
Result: 68 mmHg
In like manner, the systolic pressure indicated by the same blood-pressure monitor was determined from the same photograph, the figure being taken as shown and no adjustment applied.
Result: 149 mmHg
